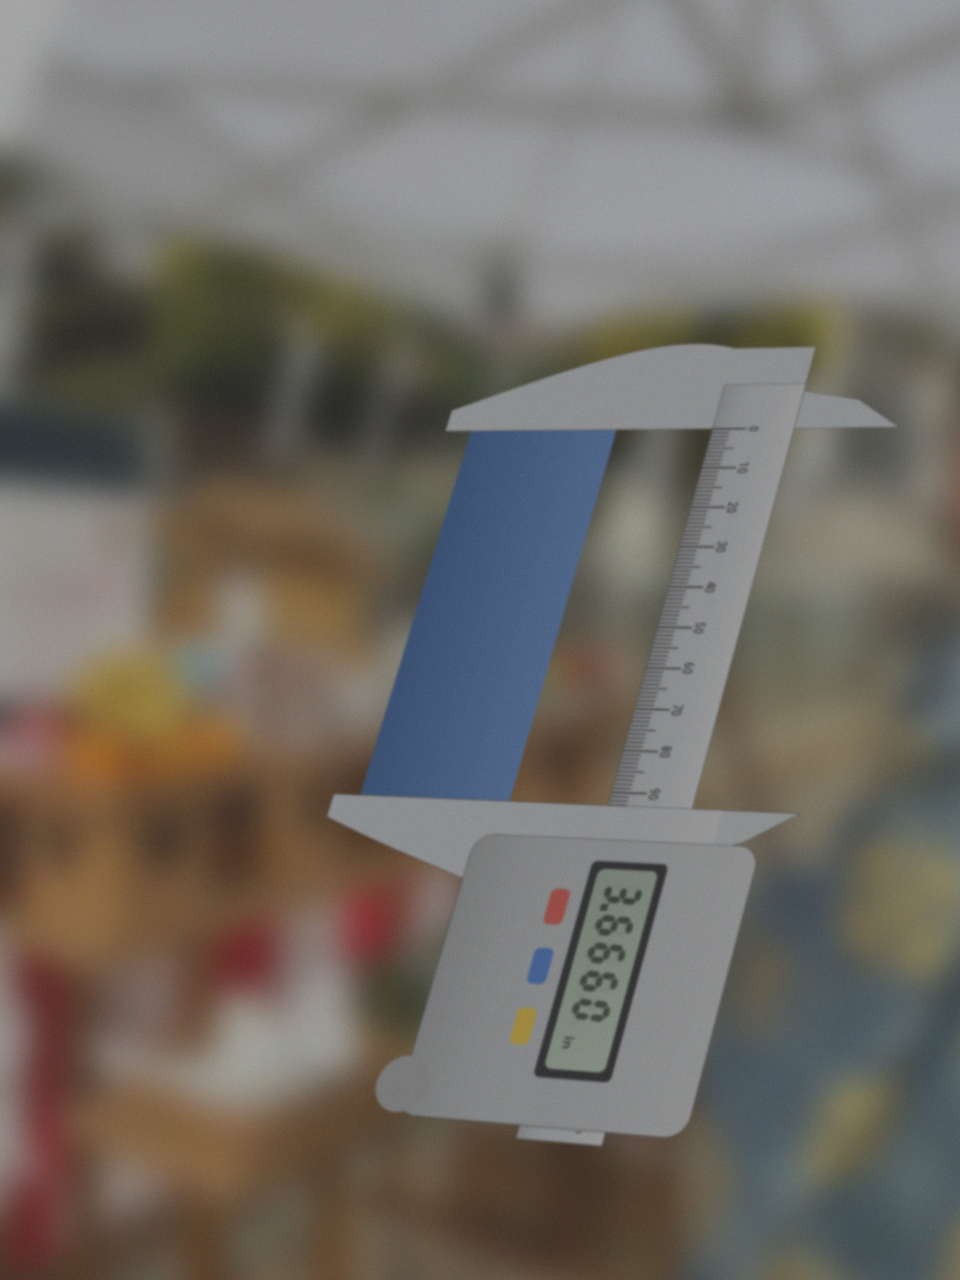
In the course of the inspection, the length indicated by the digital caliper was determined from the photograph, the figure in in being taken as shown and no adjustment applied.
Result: 3.6660 in
